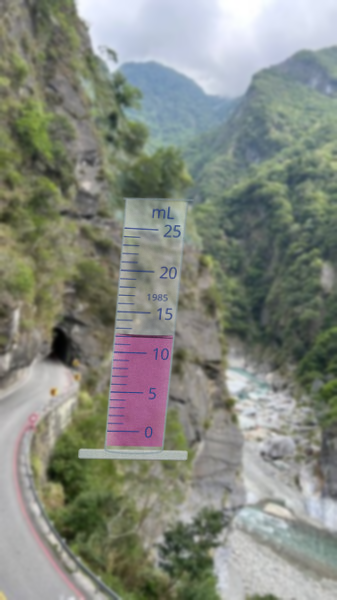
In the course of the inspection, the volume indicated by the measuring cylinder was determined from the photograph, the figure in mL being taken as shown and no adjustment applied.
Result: 12 mL
